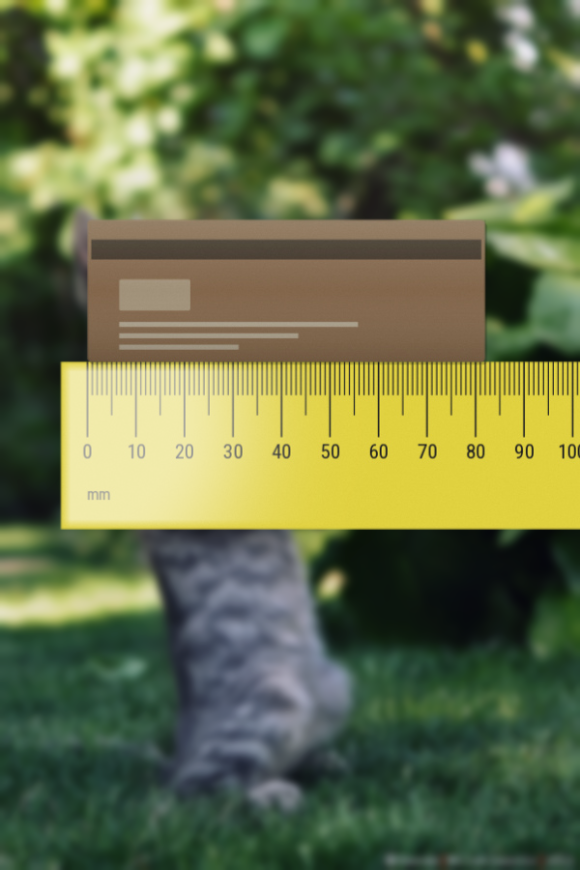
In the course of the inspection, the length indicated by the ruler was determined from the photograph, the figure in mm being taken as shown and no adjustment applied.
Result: 82 mm
